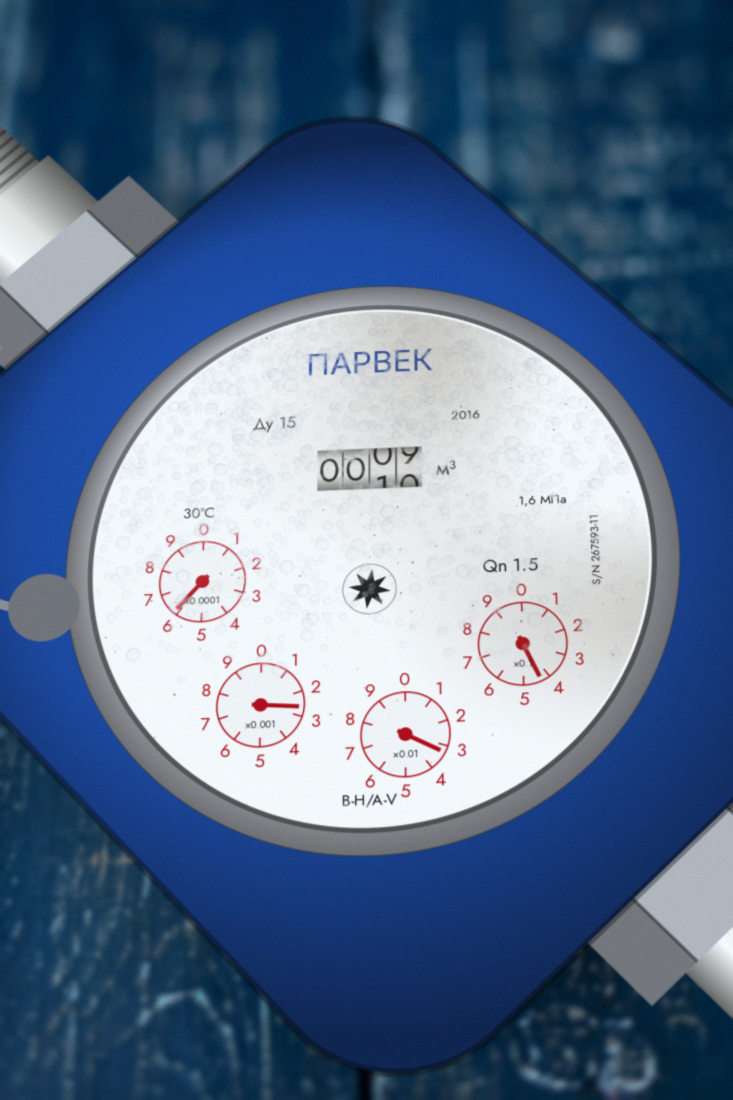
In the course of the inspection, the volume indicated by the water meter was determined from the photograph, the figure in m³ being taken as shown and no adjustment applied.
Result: 9.4326 m³
